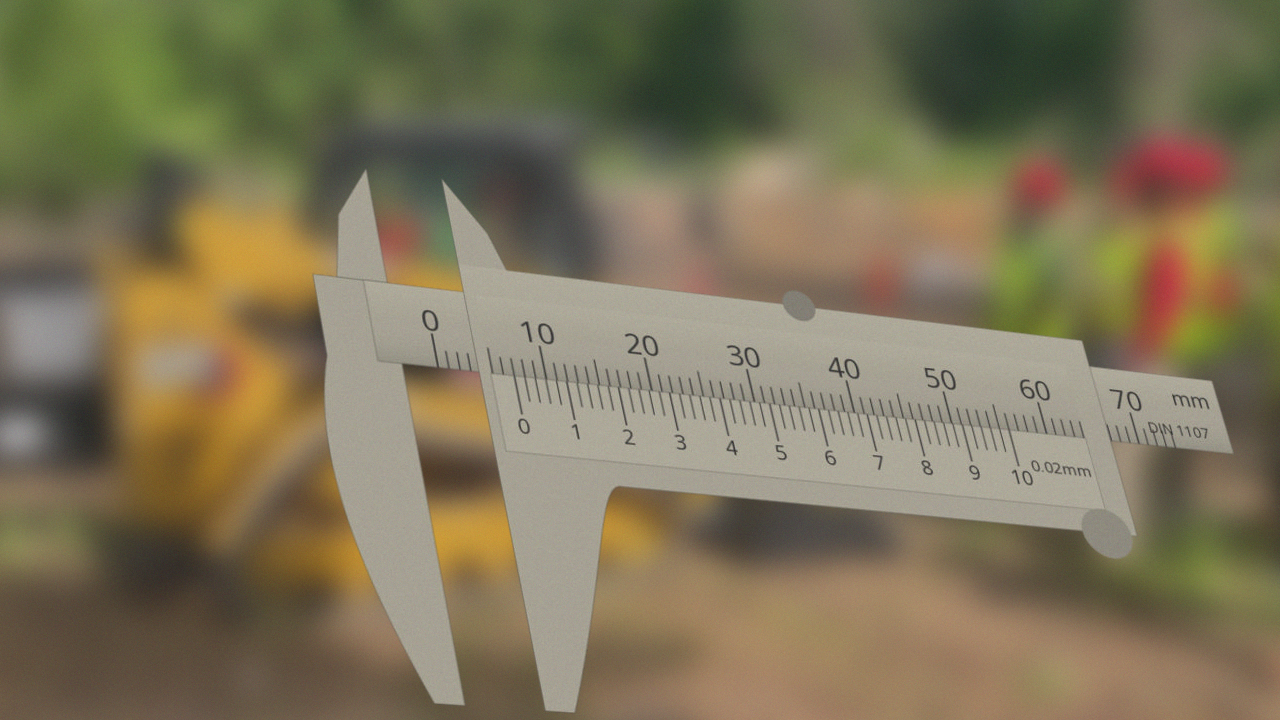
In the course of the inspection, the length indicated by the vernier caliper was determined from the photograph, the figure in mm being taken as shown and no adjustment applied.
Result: 7.0 mm
